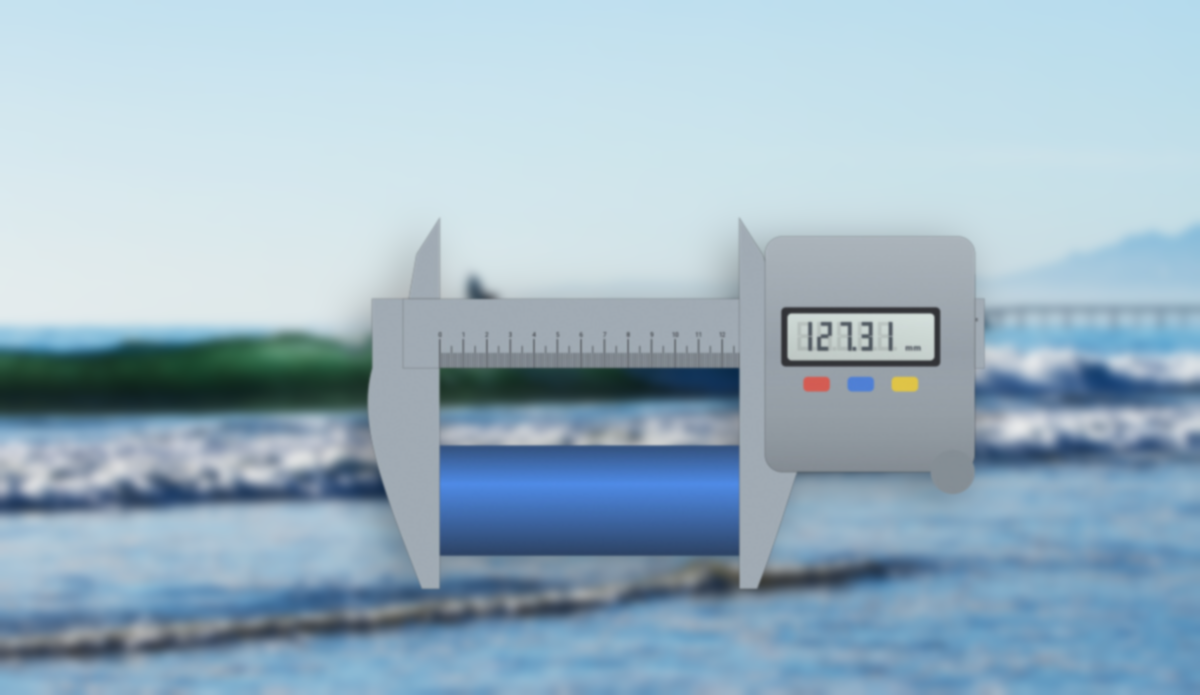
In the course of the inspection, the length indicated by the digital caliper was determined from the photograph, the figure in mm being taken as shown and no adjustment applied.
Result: 127.31 mm
